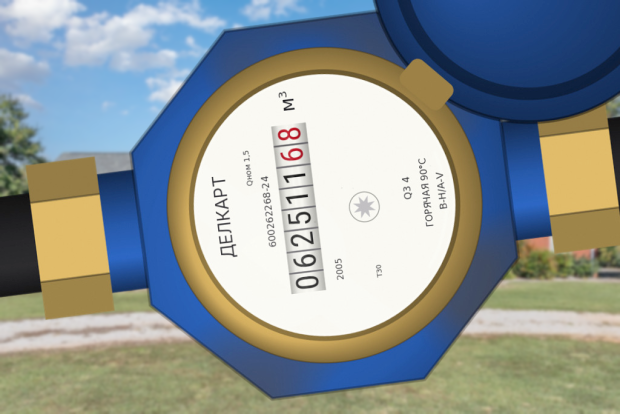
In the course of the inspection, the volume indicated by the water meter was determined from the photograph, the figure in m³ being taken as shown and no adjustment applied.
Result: 62511.68 m³
